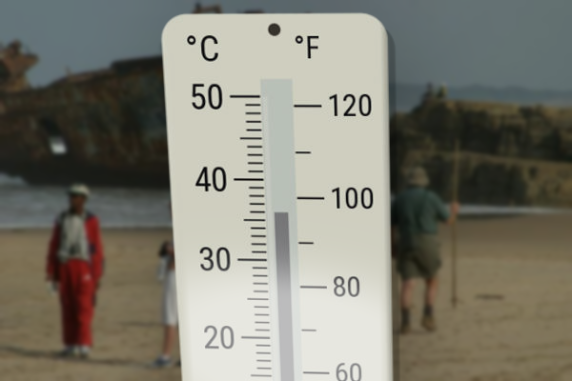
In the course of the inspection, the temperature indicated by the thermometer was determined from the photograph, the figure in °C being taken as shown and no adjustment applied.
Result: 36 °C
